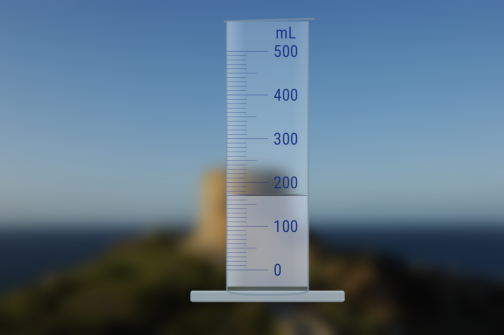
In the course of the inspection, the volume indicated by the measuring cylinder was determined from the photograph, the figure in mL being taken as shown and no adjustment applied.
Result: 170 mL
